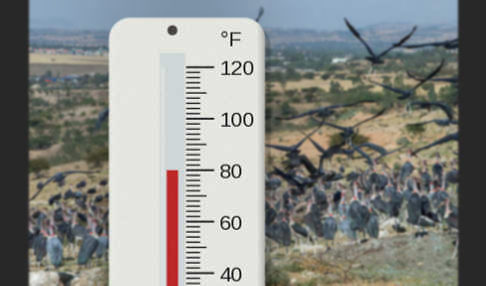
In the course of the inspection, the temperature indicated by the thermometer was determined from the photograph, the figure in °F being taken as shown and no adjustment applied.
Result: 80 °F
